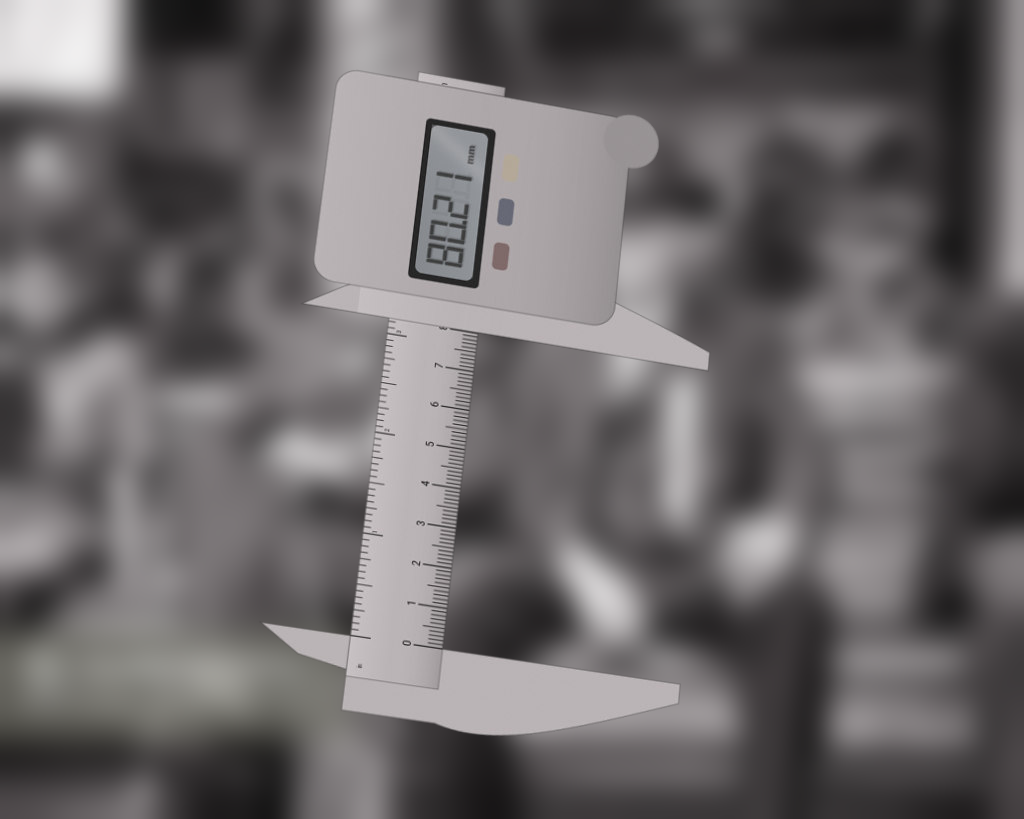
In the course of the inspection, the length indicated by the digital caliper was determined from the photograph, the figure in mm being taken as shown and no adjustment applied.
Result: 80.21 mm
